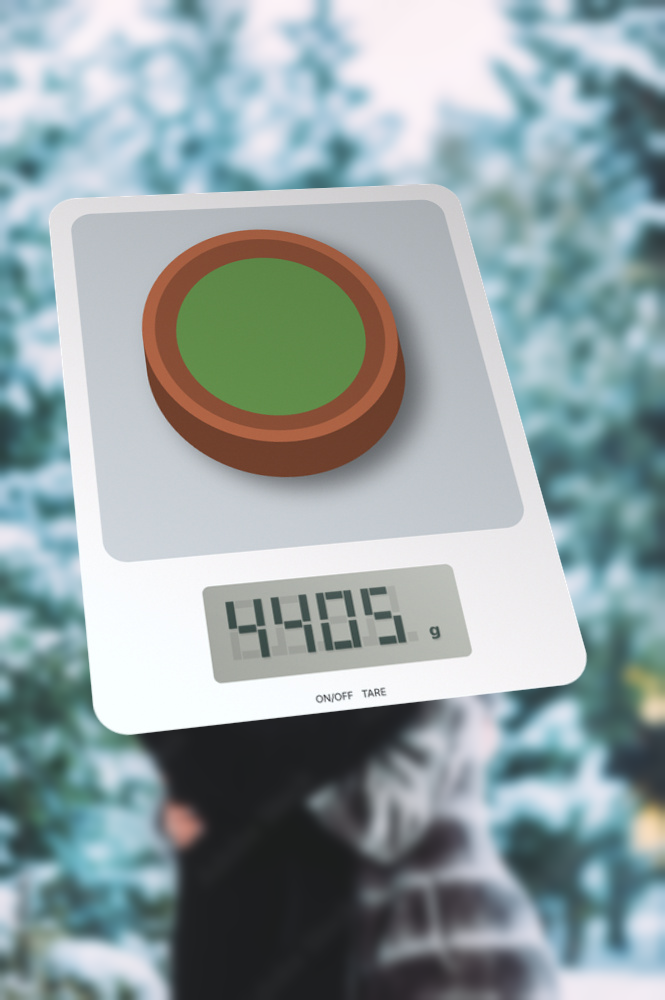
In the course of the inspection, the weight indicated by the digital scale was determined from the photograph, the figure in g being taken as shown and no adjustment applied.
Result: 4405 g
